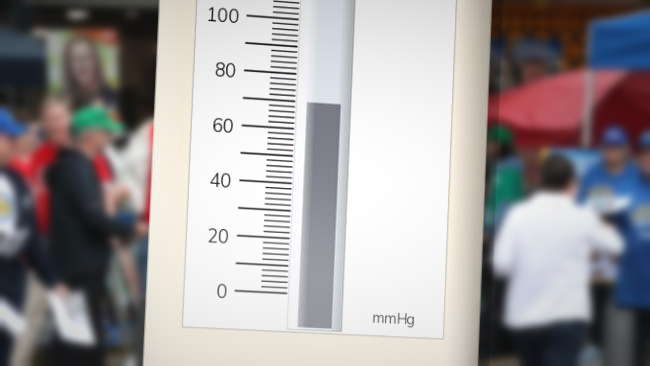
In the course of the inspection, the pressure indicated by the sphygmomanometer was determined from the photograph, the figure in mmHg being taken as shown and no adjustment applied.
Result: 70 mmHg
